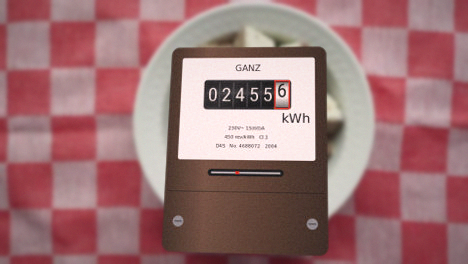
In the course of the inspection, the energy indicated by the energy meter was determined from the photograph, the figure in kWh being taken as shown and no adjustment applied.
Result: 2455.6 kWh
